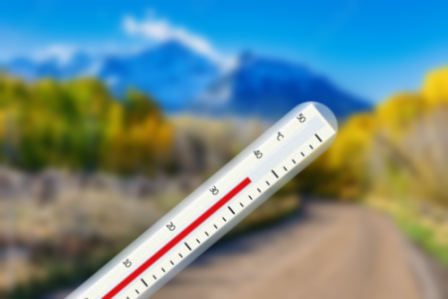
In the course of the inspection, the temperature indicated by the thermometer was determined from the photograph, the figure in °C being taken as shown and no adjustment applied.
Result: 36 °C
